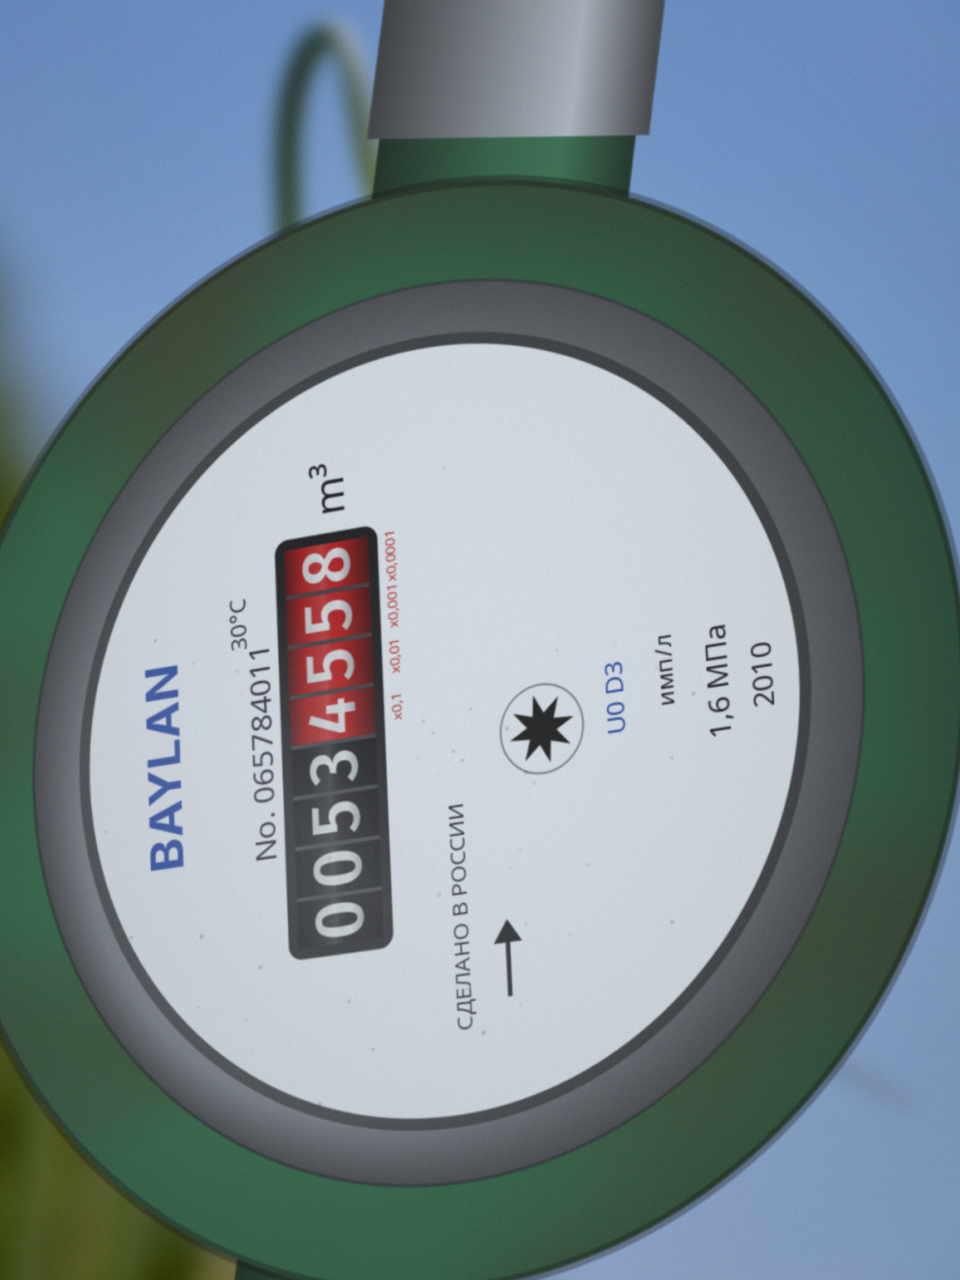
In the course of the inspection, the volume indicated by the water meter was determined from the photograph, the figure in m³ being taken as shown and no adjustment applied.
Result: 53.4558 m³
